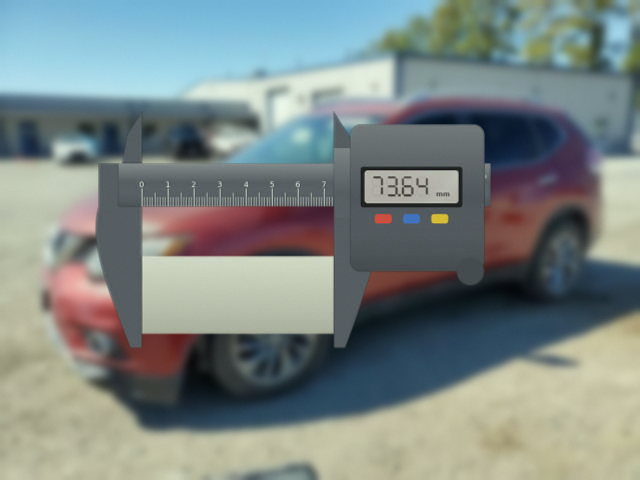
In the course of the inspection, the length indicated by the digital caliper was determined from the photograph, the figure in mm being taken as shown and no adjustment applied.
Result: 73.64 mm
